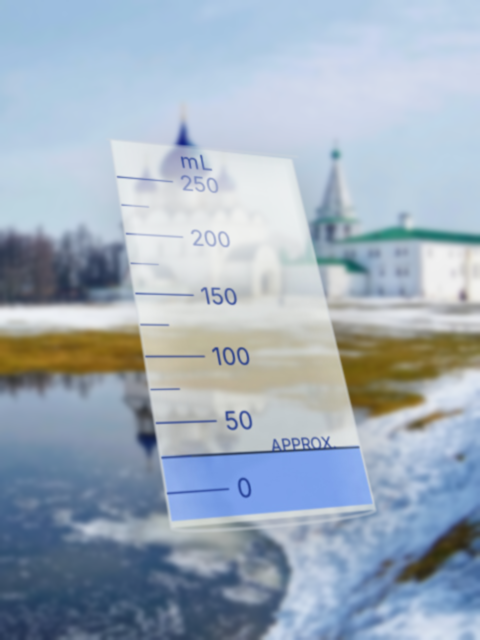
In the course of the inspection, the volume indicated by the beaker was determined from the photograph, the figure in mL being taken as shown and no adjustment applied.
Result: 25 mL
